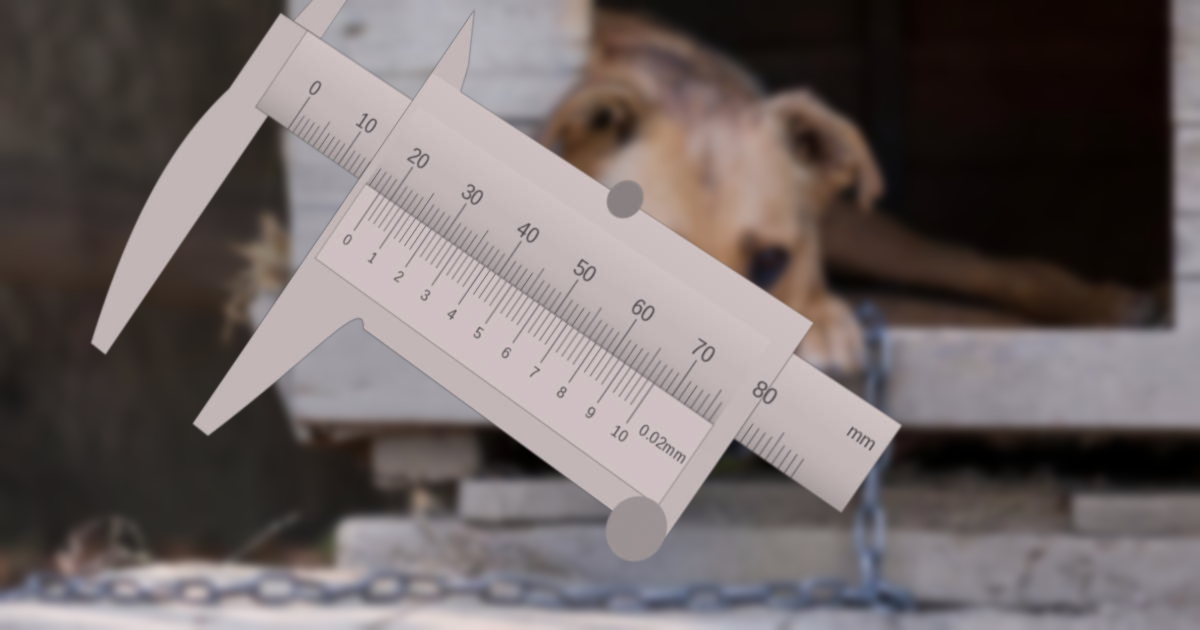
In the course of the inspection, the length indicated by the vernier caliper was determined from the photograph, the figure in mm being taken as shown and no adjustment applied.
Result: 18.0 mm
